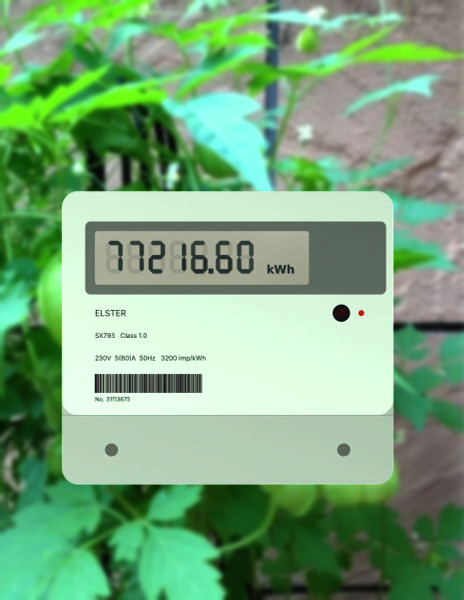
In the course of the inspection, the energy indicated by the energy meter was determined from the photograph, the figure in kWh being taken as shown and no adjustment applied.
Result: 77216.60 kWh
